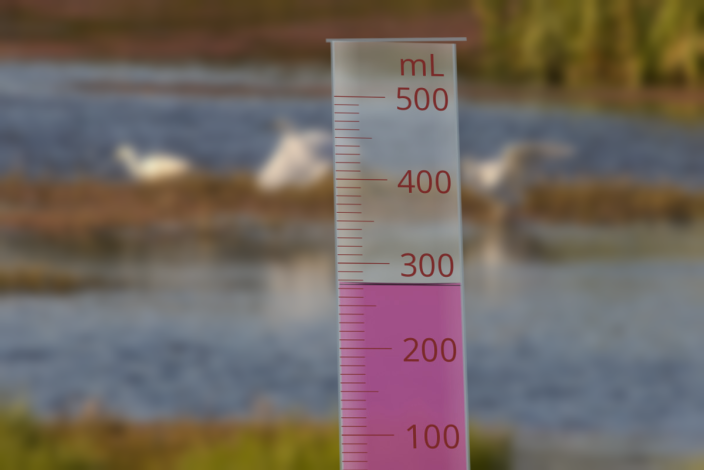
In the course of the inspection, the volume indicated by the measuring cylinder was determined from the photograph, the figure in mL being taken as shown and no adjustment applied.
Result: 275 mL
